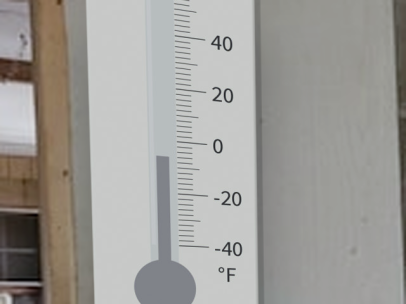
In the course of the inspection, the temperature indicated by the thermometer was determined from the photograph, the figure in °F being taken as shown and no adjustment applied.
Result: -6 °F
